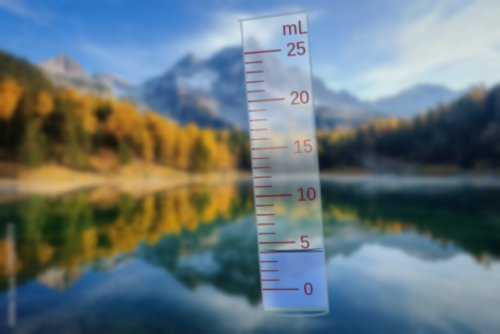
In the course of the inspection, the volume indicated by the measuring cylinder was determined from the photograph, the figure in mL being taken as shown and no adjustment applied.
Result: 4 mL
